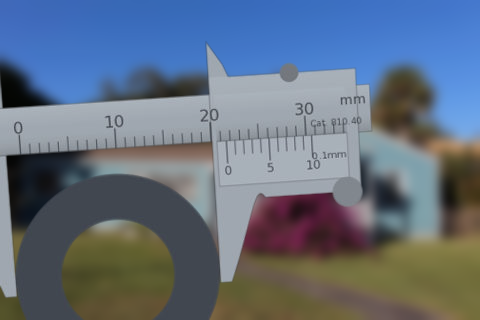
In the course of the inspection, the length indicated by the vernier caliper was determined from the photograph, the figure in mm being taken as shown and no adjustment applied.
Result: 21.6 mm
